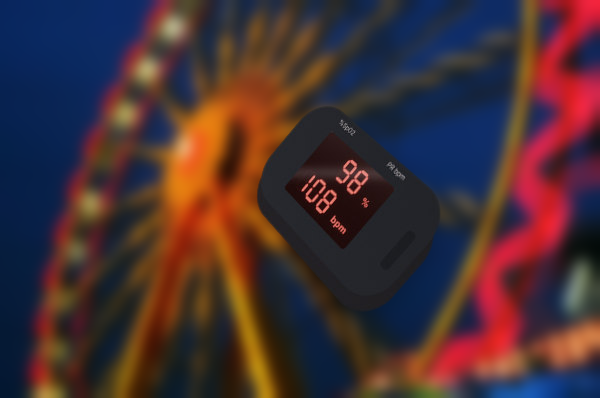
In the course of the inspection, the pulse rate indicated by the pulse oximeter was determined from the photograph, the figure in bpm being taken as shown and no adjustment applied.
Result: 108 bpm
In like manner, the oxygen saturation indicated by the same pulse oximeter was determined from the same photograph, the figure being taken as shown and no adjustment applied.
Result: 98 %
